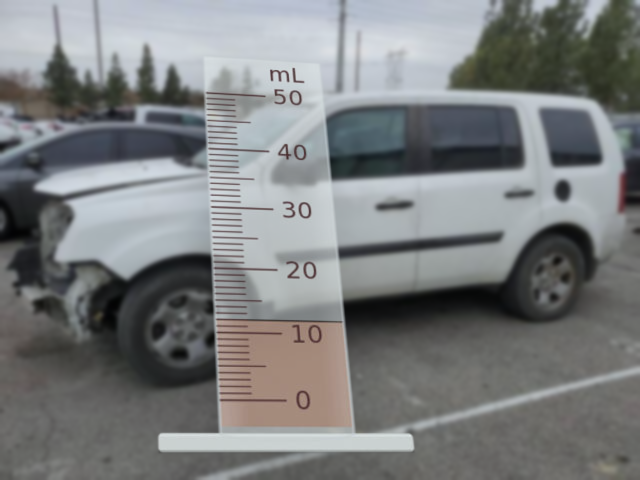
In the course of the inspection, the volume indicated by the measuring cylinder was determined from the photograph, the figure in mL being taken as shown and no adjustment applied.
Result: 12 mL
